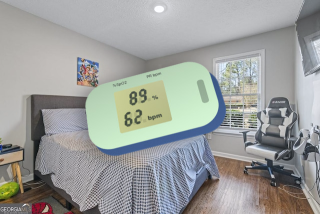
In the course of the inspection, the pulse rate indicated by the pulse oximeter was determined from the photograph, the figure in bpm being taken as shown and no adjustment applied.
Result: 62 bpm
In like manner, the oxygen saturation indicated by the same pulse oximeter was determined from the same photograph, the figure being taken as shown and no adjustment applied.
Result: 89 %
